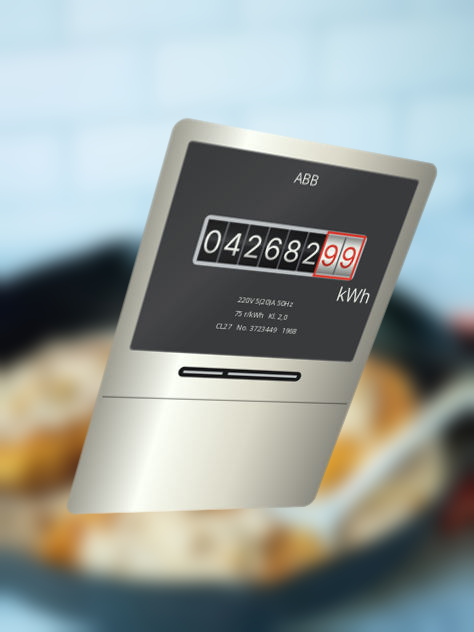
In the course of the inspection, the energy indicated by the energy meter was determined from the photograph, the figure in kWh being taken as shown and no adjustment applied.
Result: 42682.99 kWh
